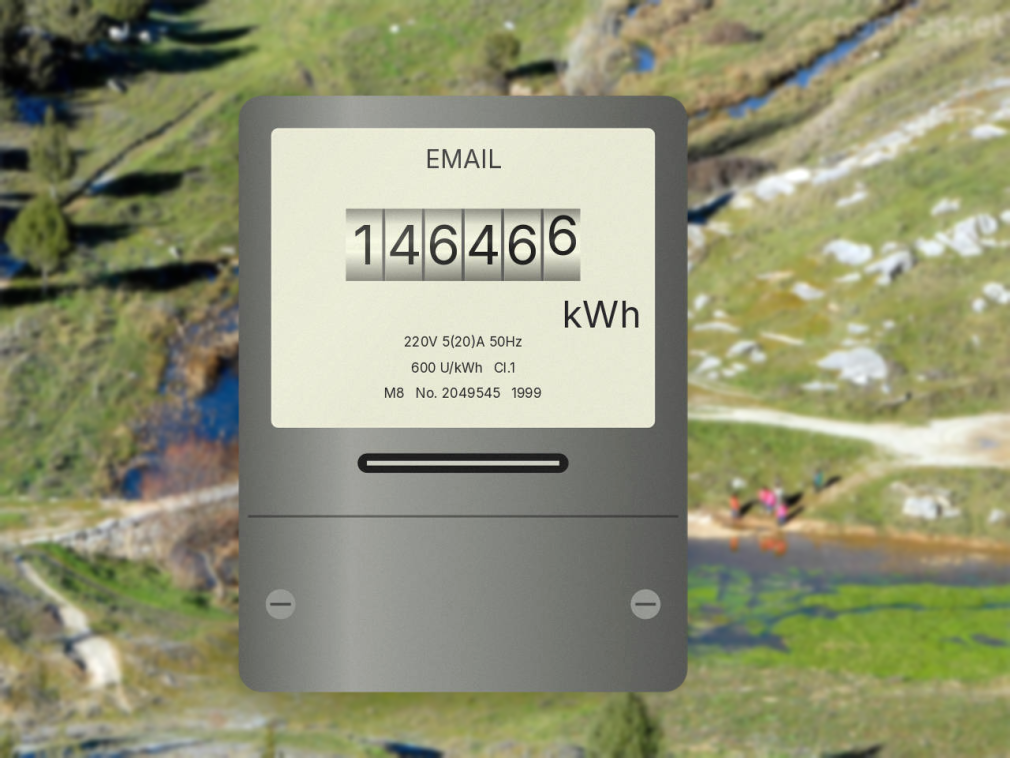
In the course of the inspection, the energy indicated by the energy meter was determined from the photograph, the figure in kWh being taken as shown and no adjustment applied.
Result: 146466 kWh
